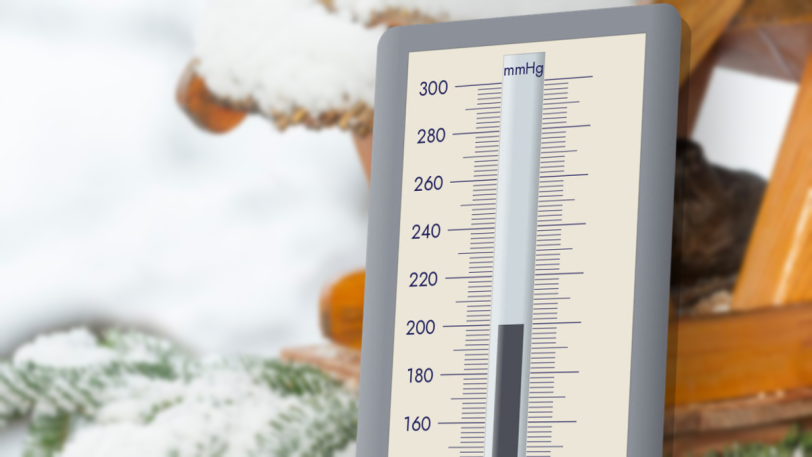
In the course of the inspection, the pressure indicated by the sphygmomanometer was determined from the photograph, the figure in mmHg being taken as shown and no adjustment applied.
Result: 200 mmHg
